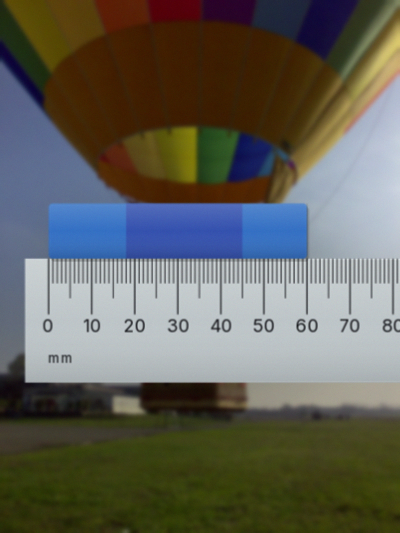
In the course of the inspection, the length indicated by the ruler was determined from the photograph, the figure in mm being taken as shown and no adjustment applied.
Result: 60 mm
